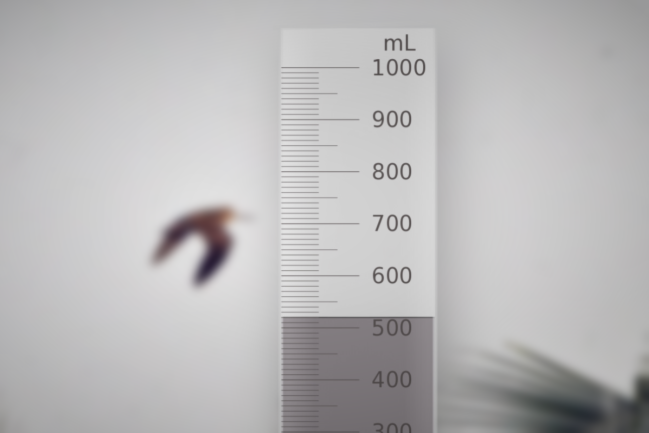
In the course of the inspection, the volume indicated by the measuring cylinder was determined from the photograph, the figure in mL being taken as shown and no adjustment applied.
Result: 520 mL
